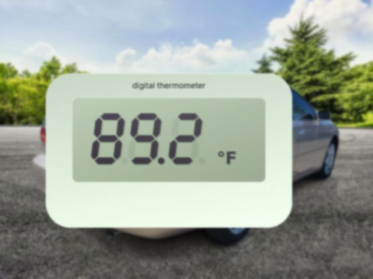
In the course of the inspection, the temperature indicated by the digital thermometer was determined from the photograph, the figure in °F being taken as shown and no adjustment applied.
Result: 89.2 °F
